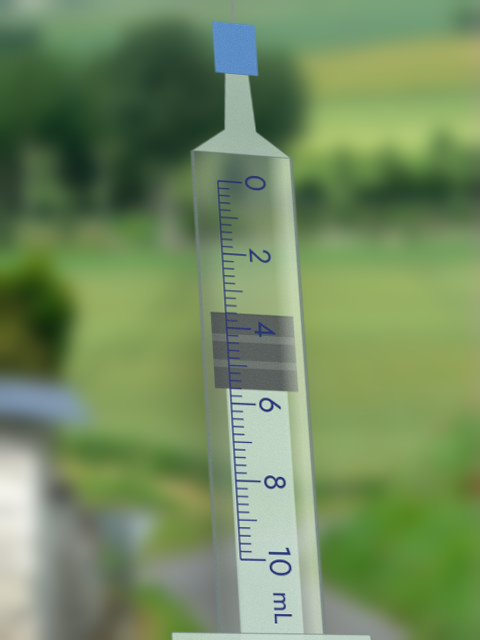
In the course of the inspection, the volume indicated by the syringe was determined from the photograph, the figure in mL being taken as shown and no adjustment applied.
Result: 3.6 mL
